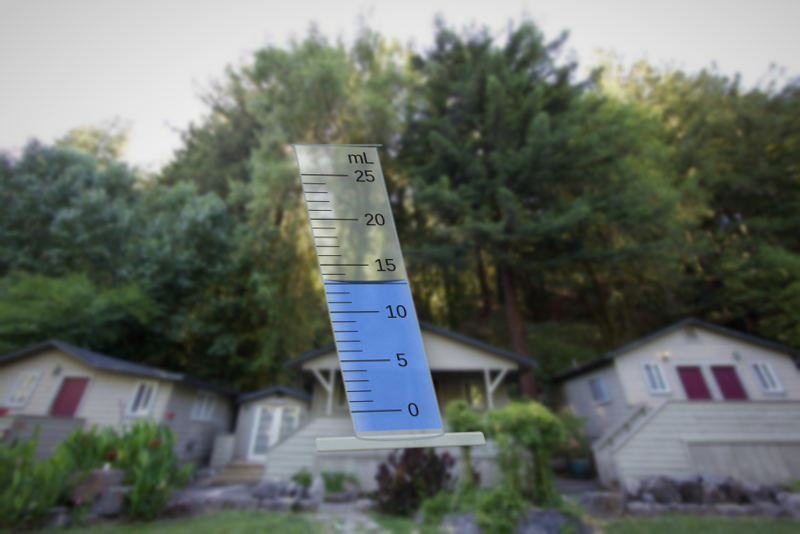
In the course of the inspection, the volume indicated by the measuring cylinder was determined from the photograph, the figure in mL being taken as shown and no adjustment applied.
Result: 13 mL
